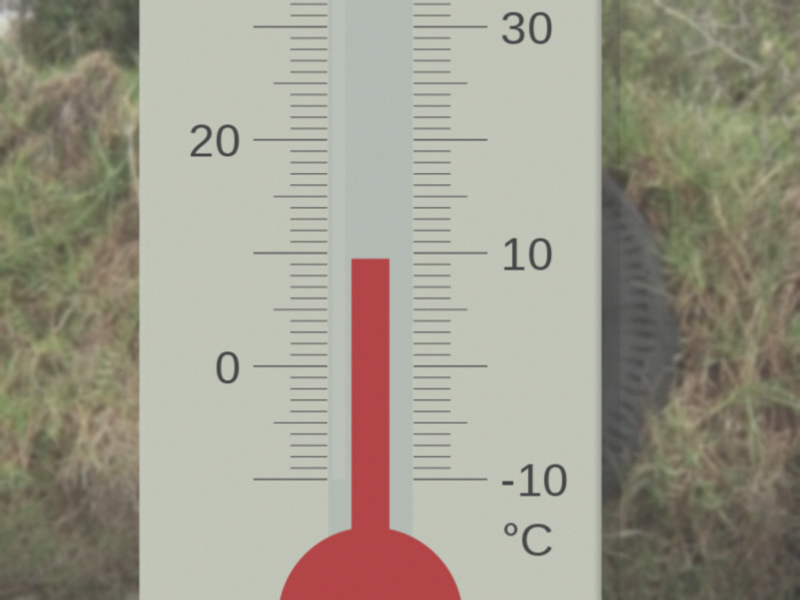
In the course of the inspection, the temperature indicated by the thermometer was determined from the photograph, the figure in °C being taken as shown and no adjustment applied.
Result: 9.5 °C
